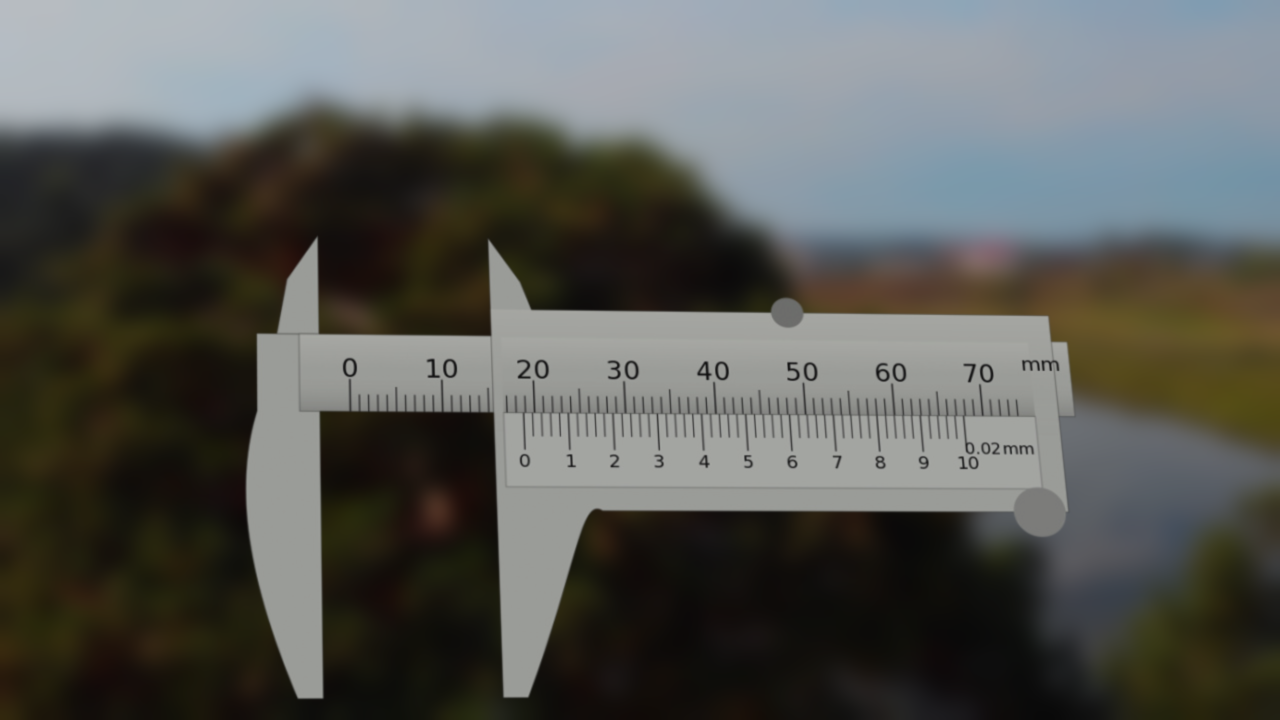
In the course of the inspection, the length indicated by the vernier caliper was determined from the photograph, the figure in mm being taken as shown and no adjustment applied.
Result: 18.8 mm
